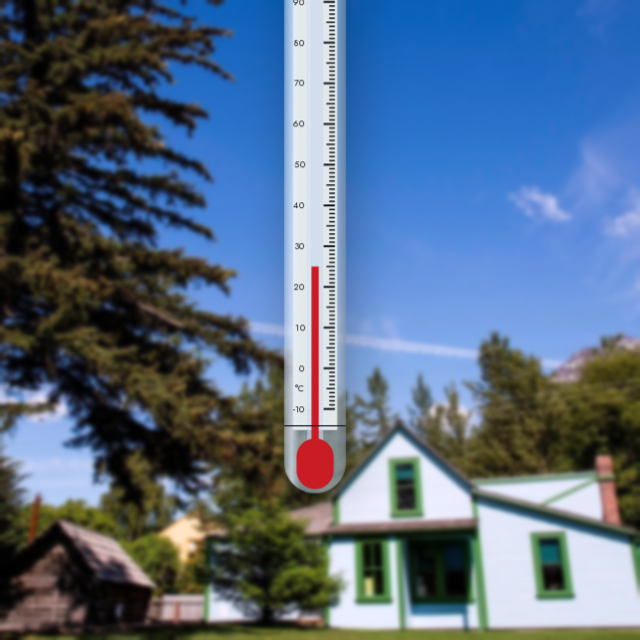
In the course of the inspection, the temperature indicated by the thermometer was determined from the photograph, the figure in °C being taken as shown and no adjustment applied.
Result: 25 °C
